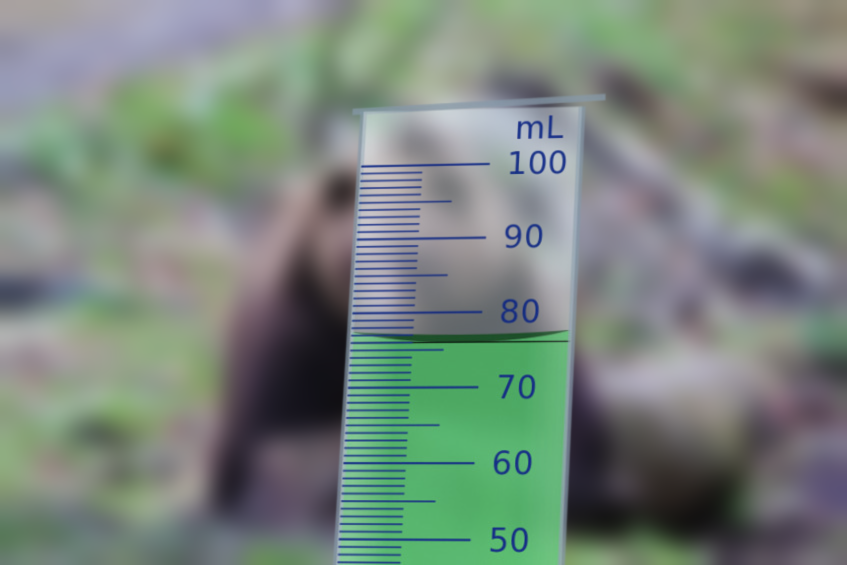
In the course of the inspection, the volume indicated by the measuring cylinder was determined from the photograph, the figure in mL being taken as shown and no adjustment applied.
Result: 76 mL
